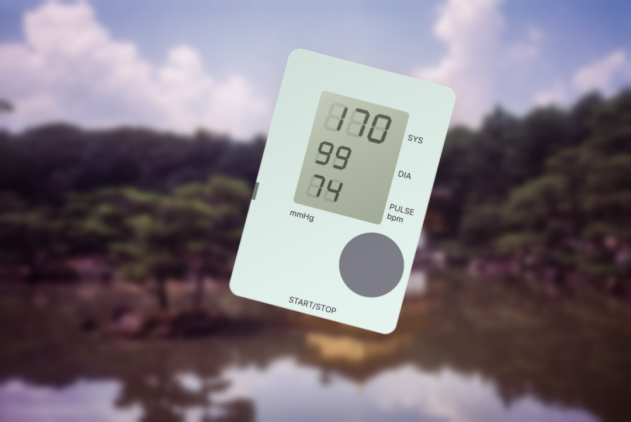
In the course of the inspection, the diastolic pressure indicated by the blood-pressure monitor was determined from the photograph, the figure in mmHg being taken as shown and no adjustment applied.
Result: 99 mmHg
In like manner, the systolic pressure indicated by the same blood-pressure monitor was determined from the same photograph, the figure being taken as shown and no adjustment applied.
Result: 170 mmHg
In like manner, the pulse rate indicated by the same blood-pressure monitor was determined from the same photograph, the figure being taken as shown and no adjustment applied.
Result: 74 bpm
